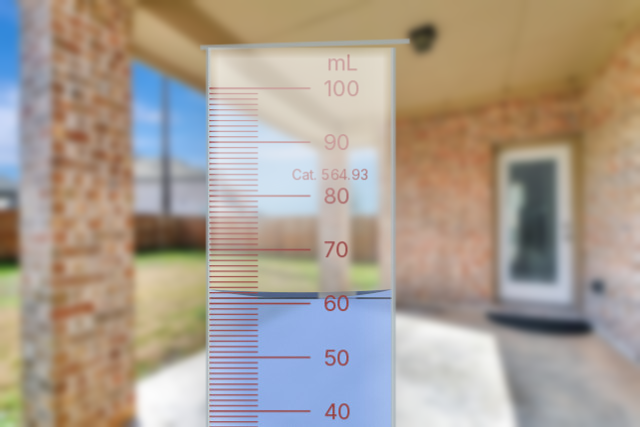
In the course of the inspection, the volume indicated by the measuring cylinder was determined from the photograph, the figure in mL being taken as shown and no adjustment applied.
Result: 61 mL
